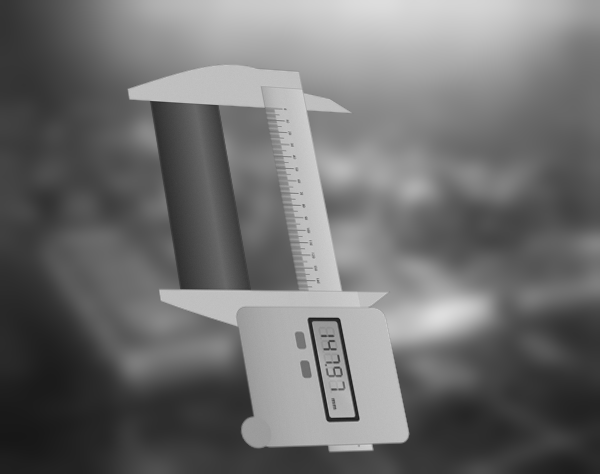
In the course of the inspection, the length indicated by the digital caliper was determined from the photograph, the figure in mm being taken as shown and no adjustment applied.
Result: 147.97 mm
